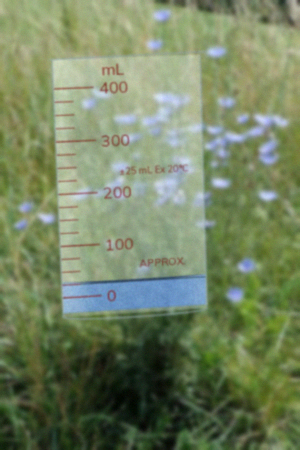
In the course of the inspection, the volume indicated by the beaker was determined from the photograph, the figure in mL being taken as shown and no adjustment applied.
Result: 25 mL
